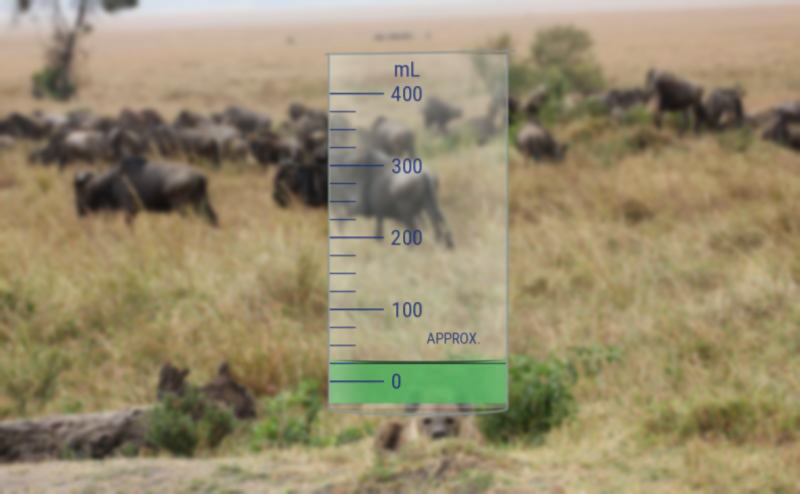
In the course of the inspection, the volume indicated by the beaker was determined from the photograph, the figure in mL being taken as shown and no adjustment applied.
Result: 25 mL
